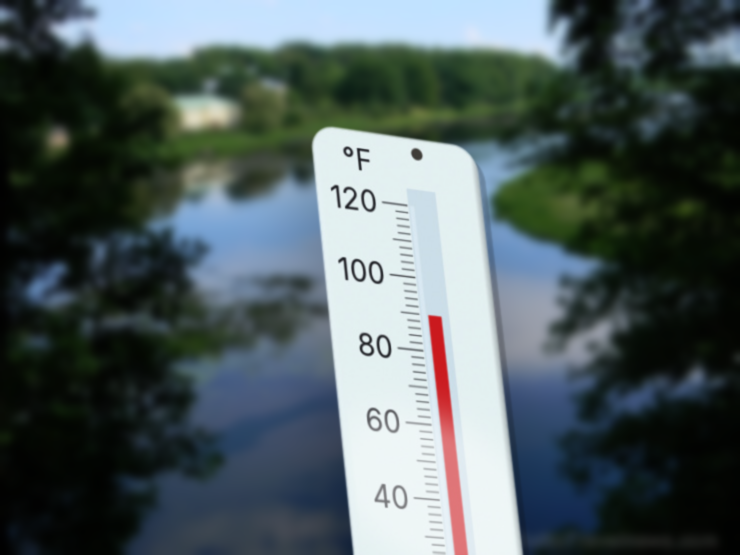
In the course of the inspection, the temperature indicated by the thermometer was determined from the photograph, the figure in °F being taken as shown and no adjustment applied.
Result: 90 °F
